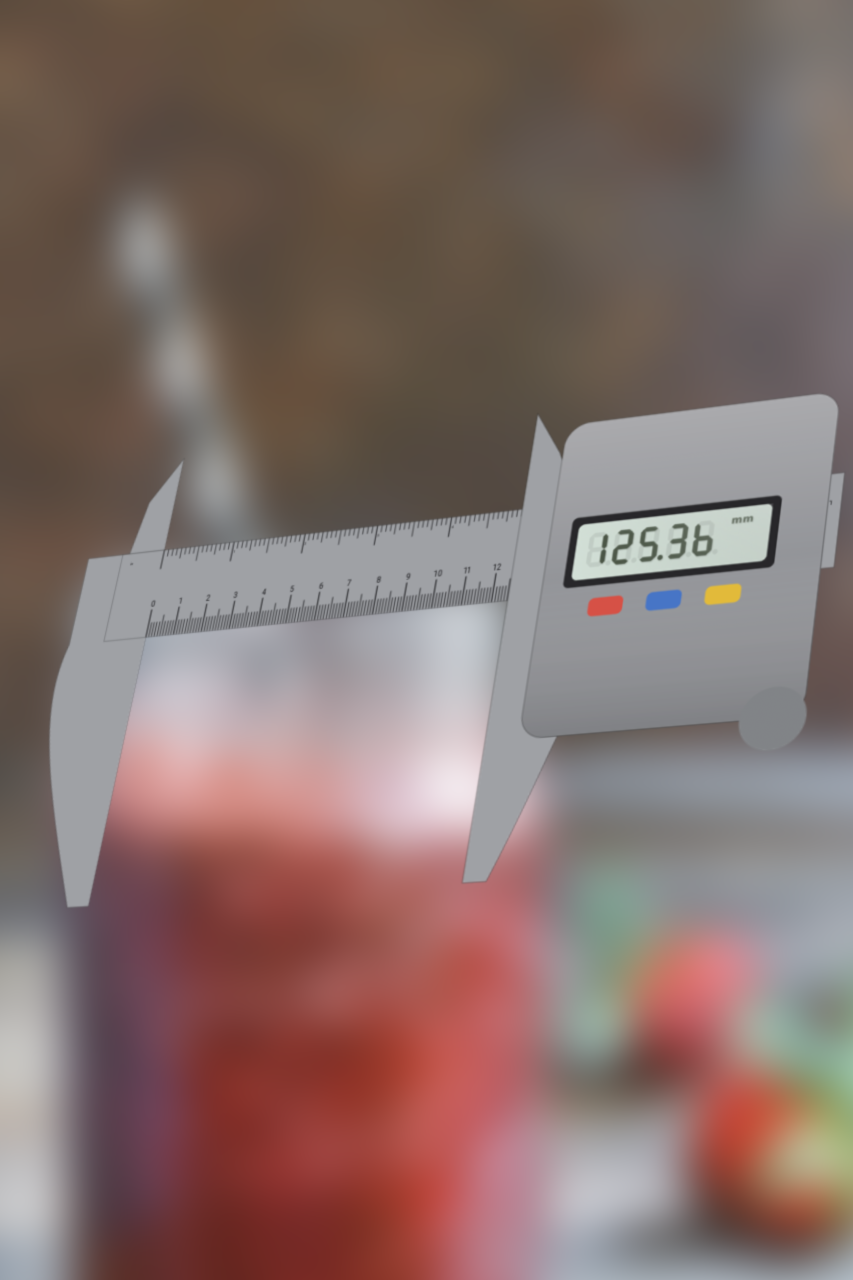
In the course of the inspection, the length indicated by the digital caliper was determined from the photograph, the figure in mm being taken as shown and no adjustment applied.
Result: 125.36 mm
